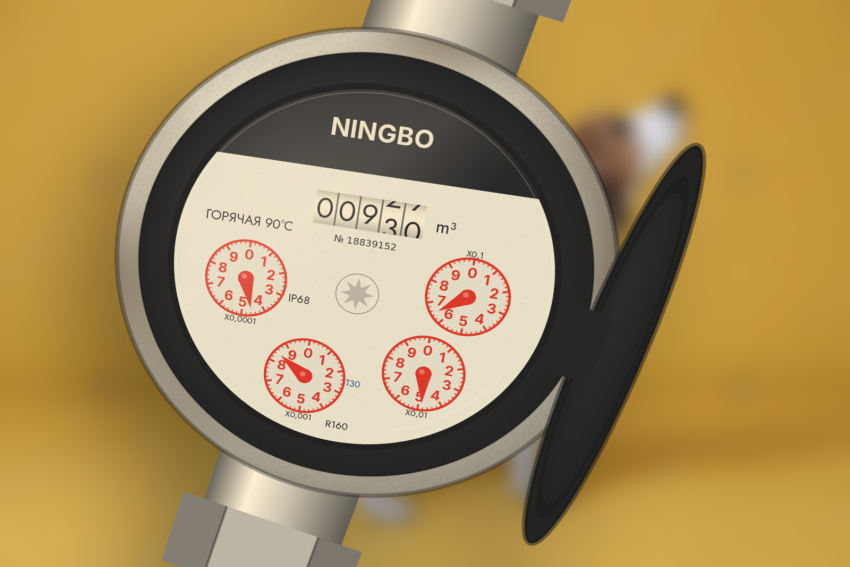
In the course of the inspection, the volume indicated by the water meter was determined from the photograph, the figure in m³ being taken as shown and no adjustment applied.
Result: 929.6484 m³
